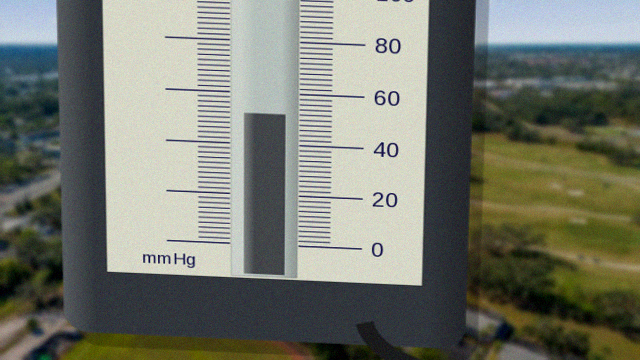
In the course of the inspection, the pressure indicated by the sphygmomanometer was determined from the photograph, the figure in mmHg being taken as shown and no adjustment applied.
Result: 52 mmHg
